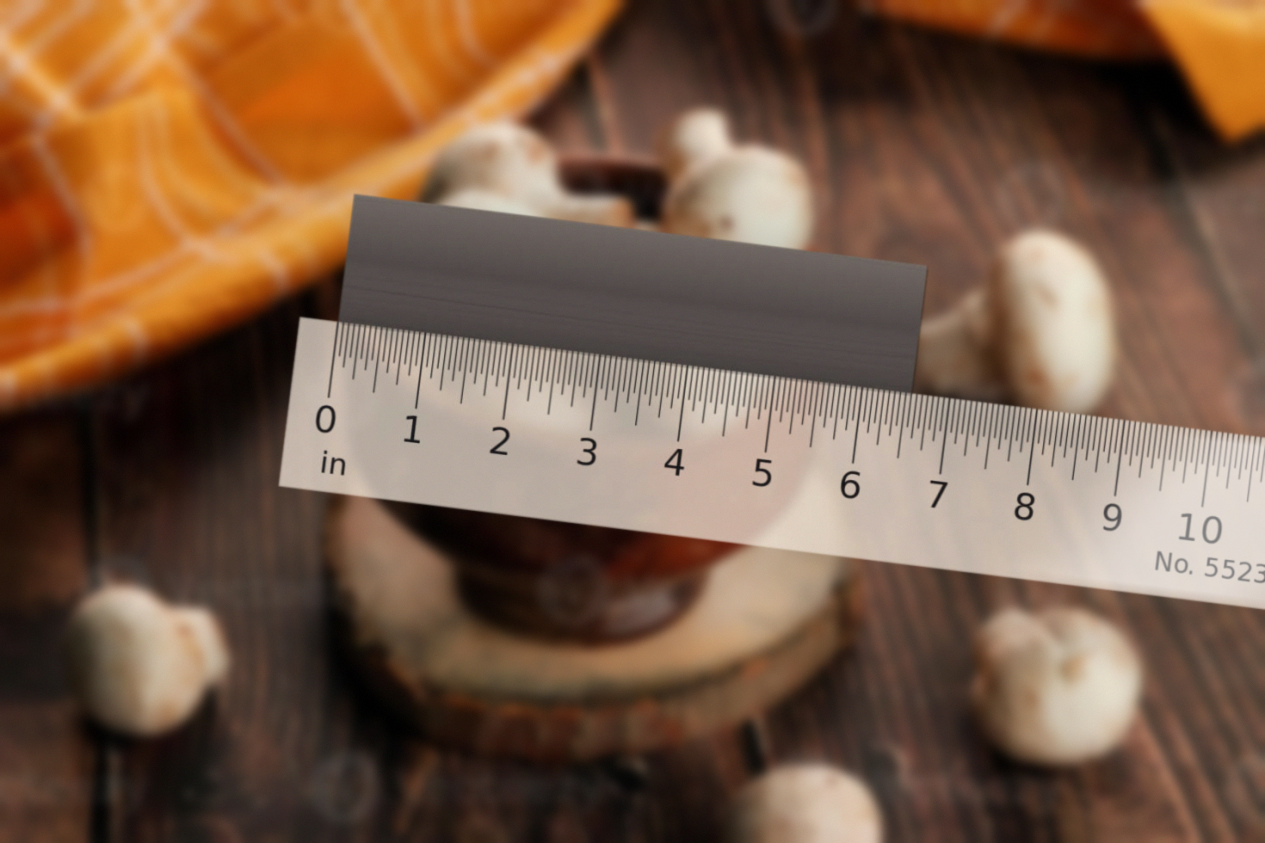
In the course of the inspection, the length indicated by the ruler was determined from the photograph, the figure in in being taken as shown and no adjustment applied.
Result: 6.5625 in
